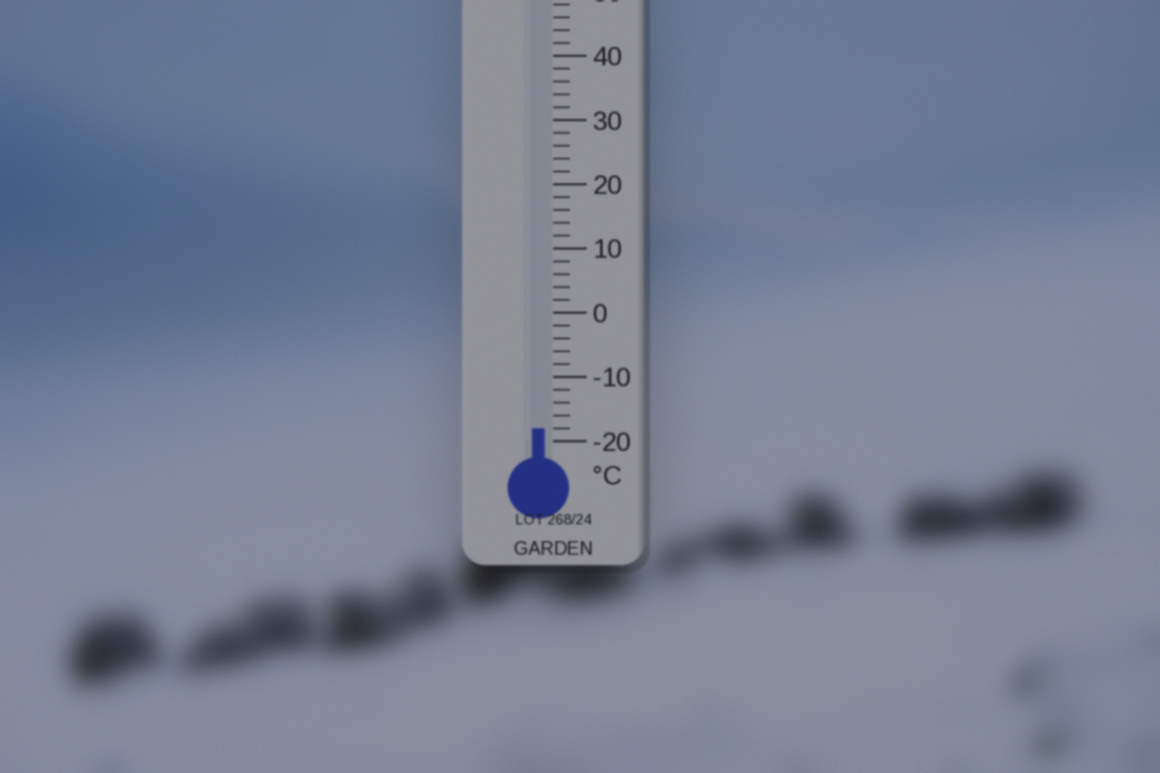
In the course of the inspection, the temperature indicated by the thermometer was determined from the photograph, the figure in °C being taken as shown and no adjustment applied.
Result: -18 °C
